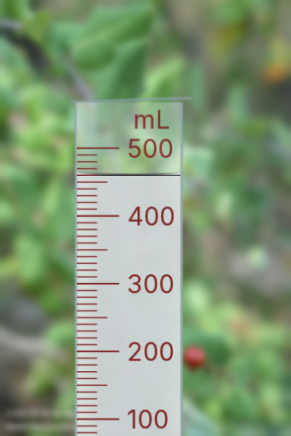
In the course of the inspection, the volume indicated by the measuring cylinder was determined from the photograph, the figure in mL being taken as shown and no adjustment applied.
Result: 460 mL
